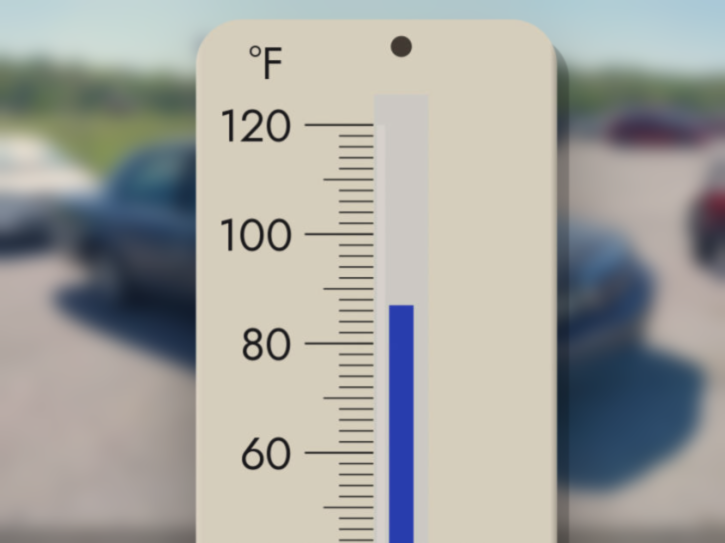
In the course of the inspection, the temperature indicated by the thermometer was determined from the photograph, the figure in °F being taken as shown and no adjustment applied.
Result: 87 °F
